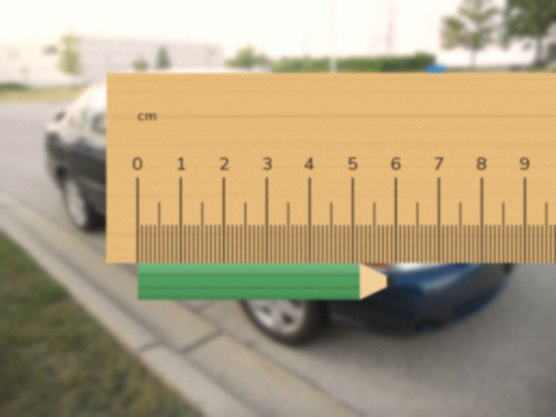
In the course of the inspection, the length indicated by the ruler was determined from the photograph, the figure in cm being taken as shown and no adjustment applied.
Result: 6 cm
